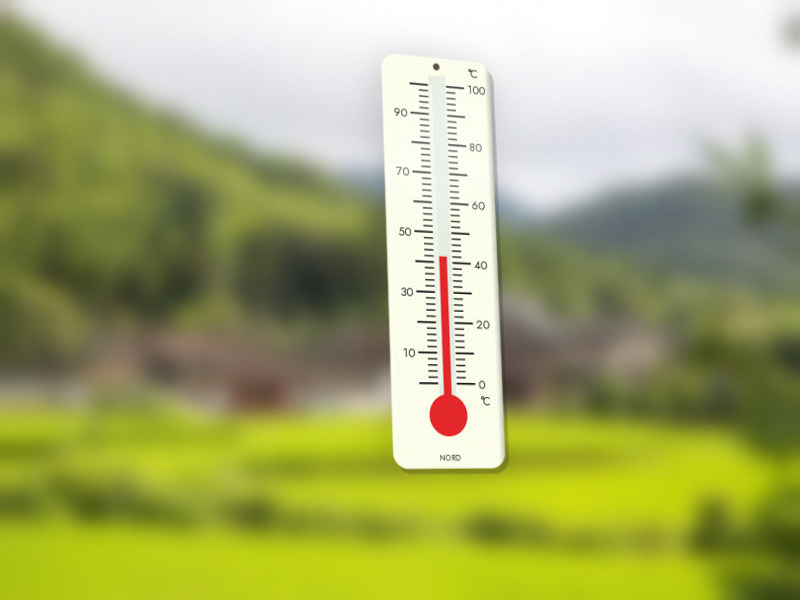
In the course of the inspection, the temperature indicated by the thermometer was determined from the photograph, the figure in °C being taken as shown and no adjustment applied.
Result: 42 °C
